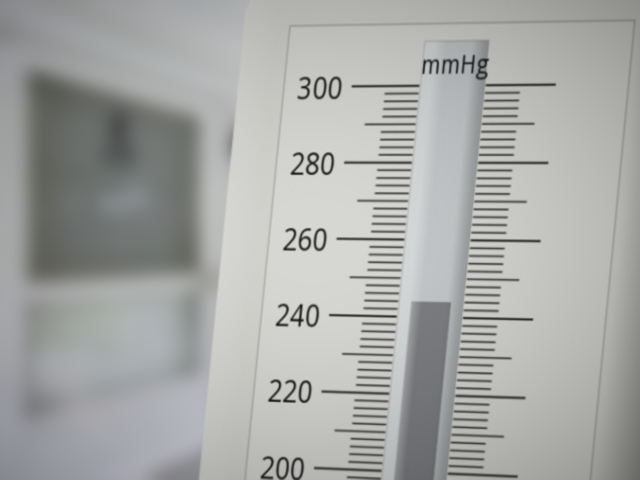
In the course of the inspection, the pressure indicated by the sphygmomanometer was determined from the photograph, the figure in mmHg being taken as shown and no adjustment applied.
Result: 244 mmHg
